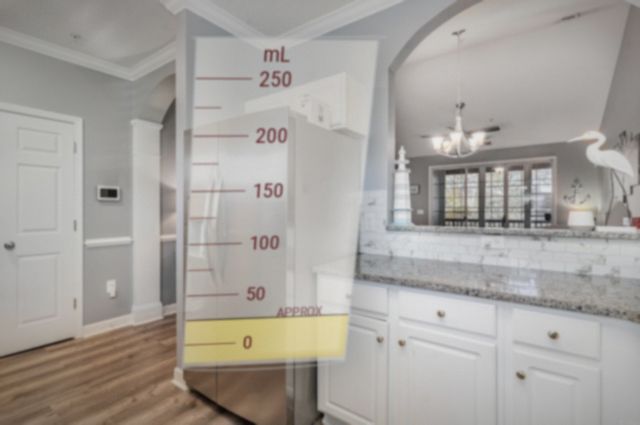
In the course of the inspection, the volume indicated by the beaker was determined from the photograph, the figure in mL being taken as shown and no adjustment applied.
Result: 25 mL
